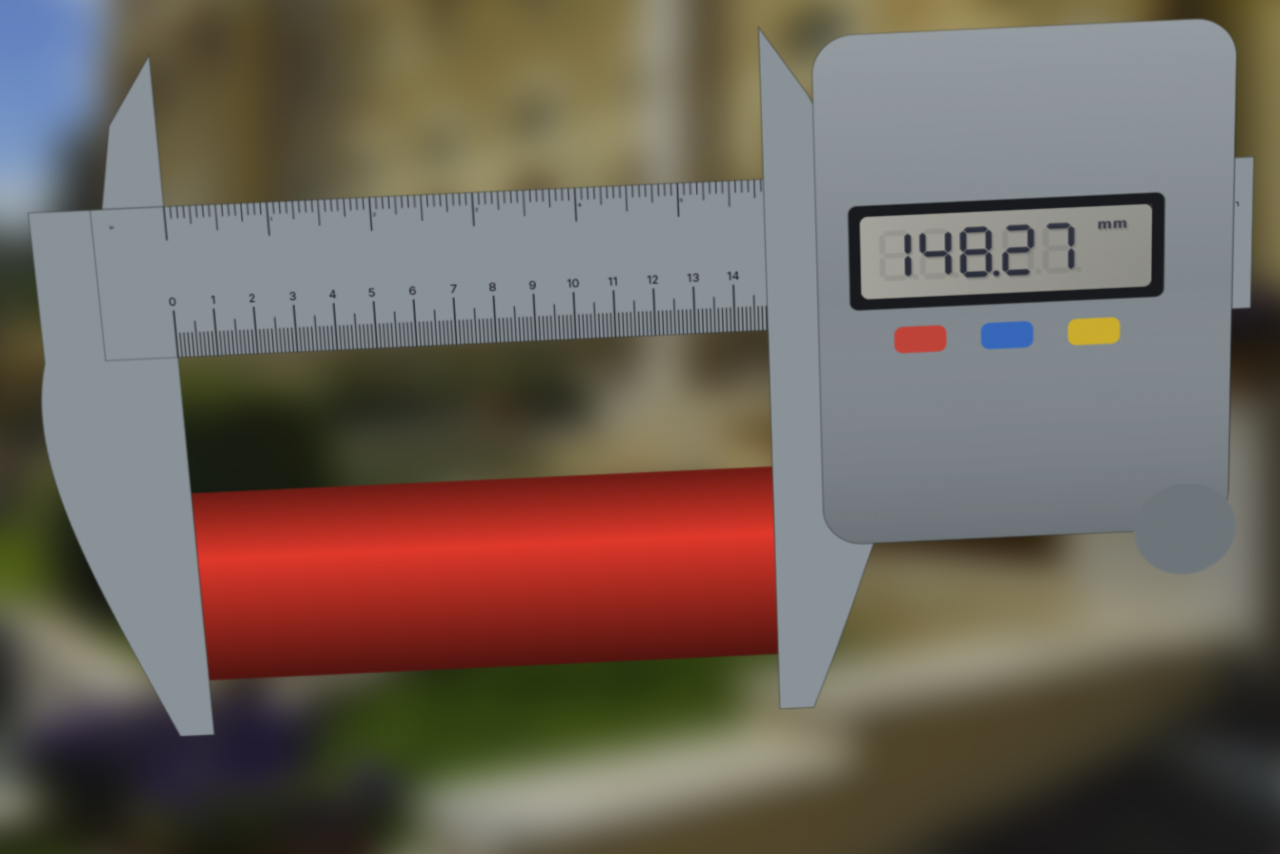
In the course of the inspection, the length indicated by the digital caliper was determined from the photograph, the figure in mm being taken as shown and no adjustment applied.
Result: 148.27 mm
